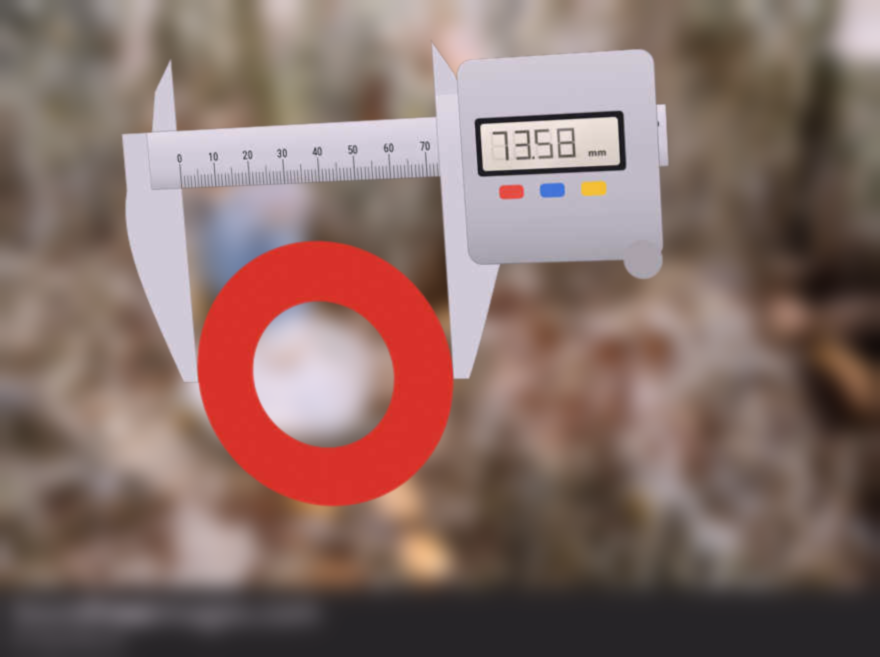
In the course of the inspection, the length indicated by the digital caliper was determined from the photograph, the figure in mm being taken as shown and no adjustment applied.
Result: 73.58 mm
